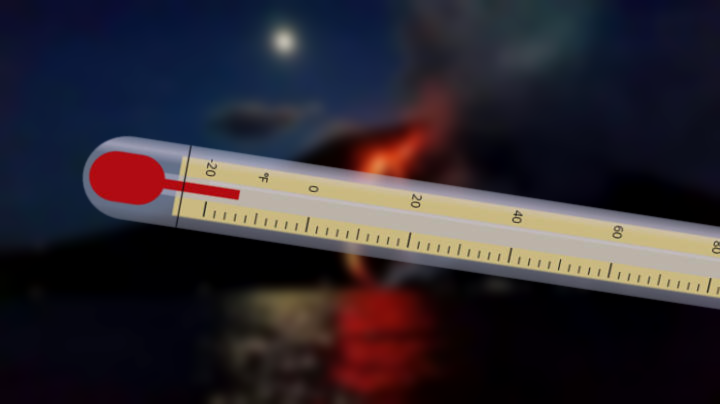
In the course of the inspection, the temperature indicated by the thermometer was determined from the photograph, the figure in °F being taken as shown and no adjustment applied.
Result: -14 °F
